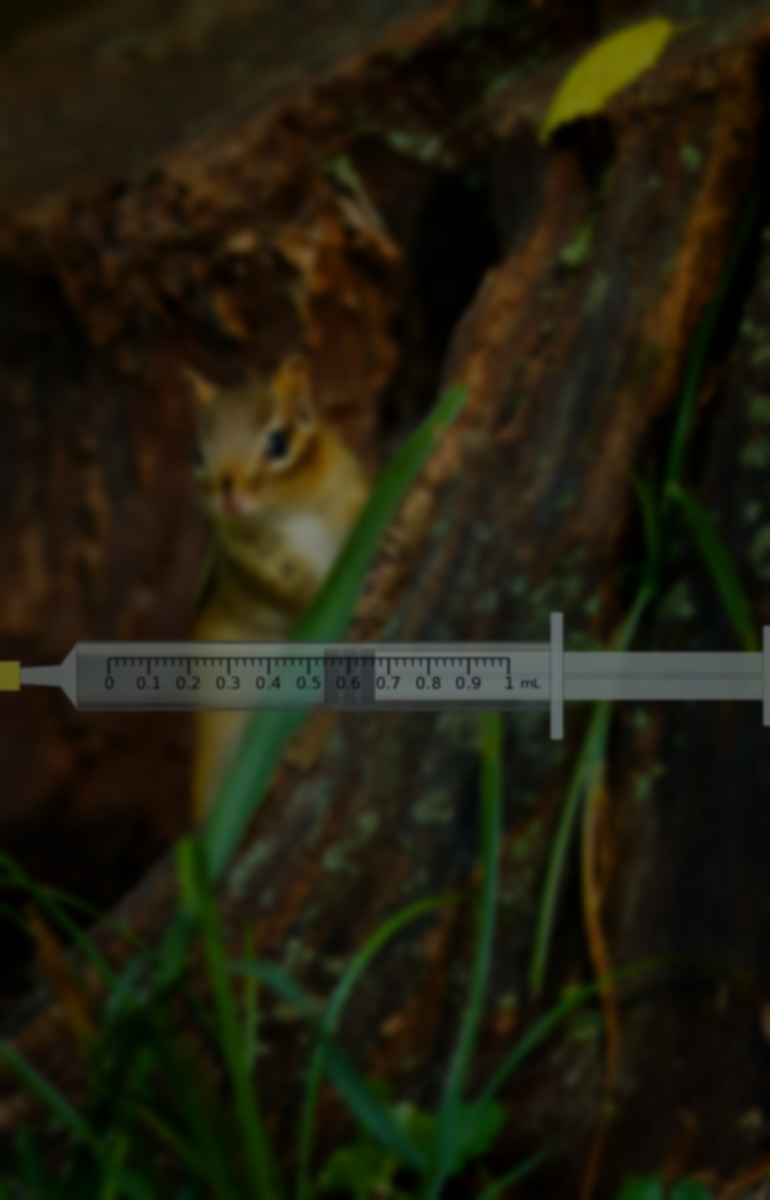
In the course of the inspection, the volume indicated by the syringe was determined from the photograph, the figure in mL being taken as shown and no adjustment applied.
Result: 0.54 mL
